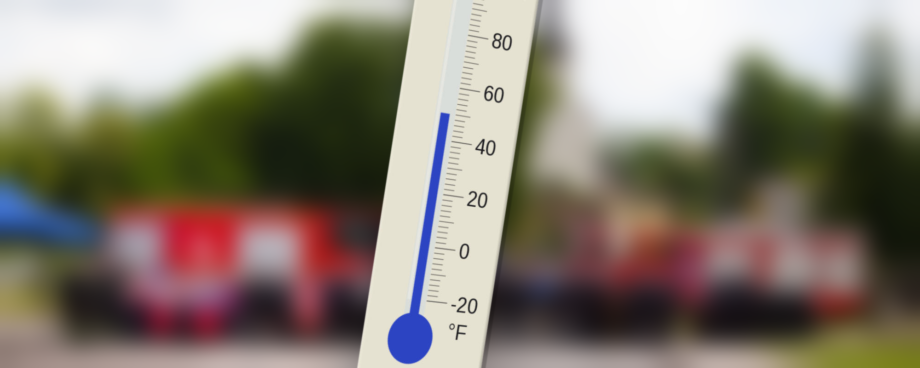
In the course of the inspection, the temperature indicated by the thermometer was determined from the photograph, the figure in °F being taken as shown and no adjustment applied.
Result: 50 °F
